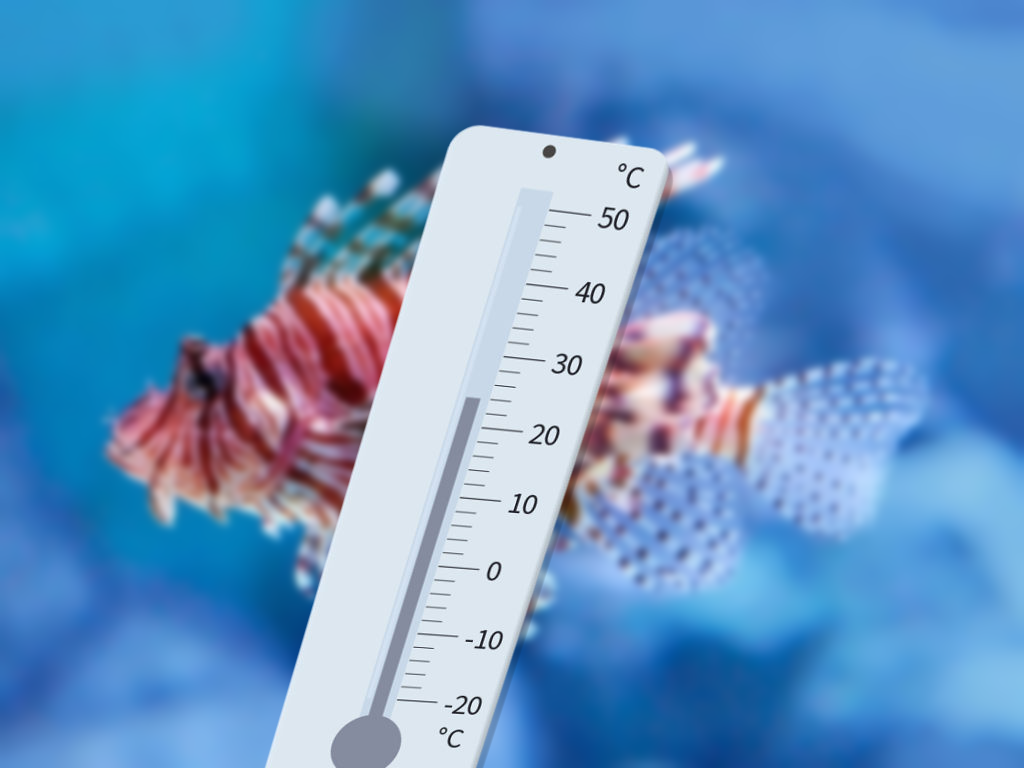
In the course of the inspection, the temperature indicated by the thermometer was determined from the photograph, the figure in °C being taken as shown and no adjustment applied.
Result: 24 °C
